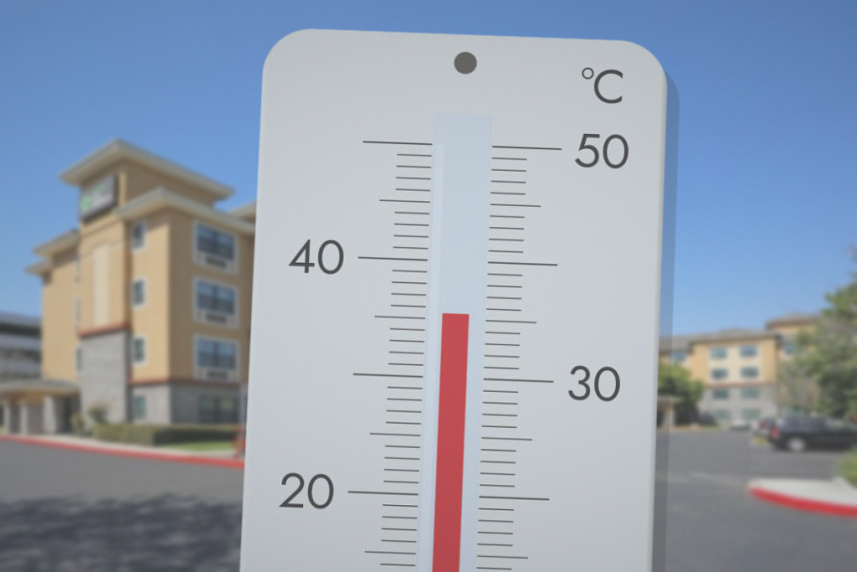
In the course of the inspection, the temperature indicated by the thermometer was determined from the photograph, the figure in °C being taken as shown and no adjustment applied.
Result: 35.5 °C
